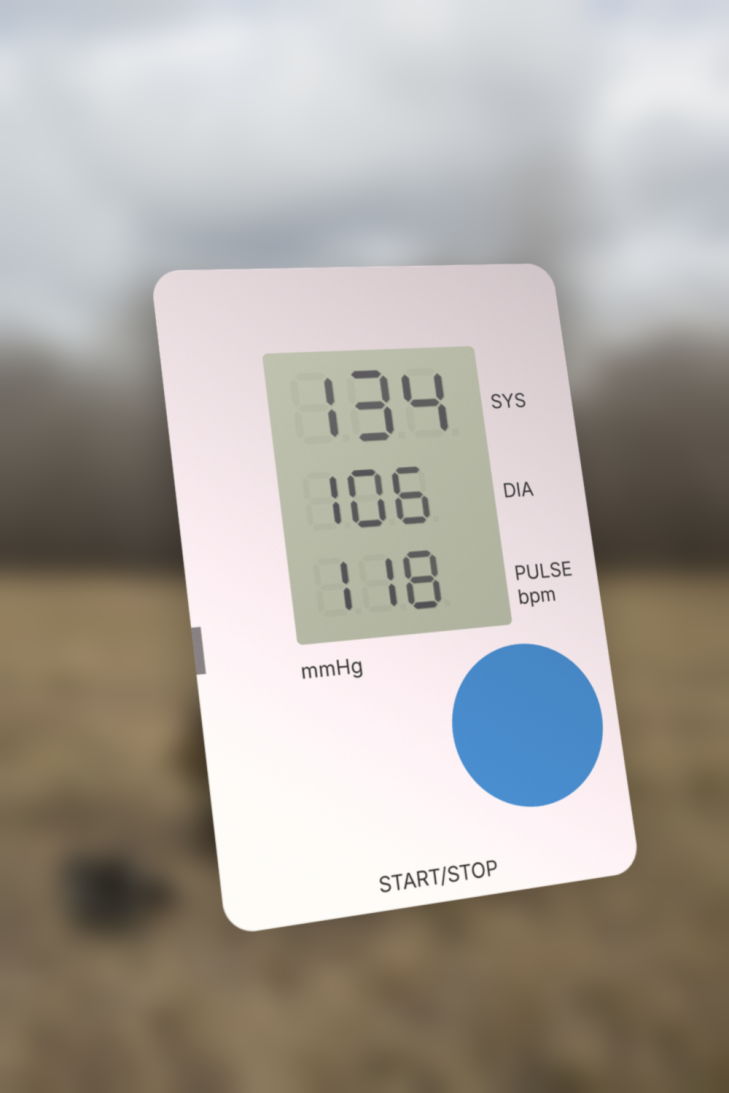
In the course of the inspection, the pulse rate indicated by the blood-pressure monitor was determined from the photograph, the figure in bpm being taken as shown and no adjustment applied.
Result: 118 bpm
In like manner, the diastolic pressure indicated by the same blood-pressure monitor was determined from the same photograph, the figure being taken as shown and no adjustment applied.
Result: 106 mmHg
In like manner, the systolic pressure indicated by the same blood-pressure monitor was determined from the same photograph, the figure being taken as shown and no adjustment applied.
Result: 134 mmHg
